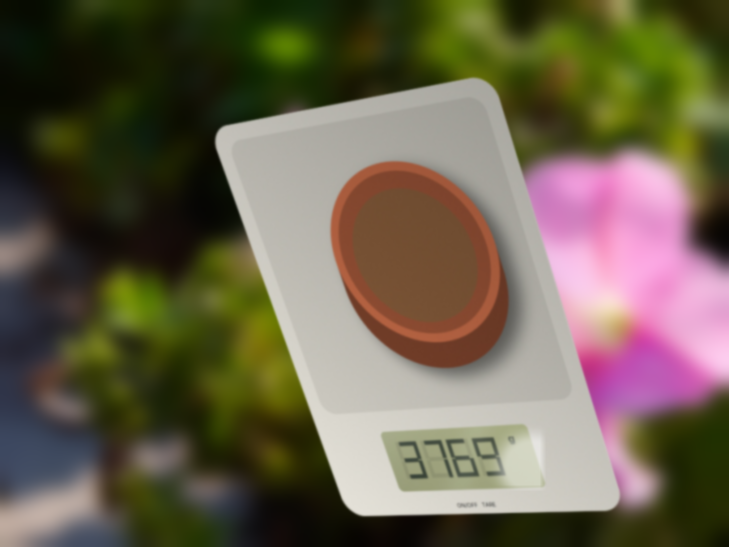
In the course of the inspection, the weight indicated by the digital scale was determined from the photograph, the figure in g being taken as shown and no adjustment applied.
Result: 3769 g
